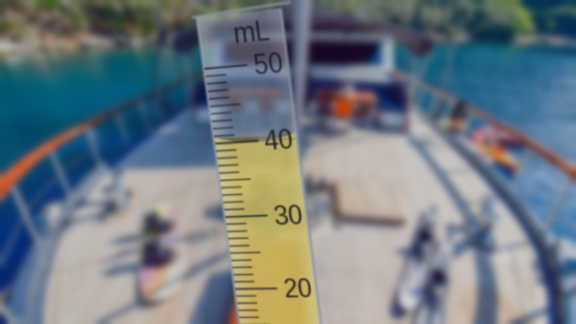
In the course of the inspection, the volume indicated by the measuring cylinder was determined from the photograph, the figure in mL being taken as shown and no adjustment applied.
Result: 40 mL
